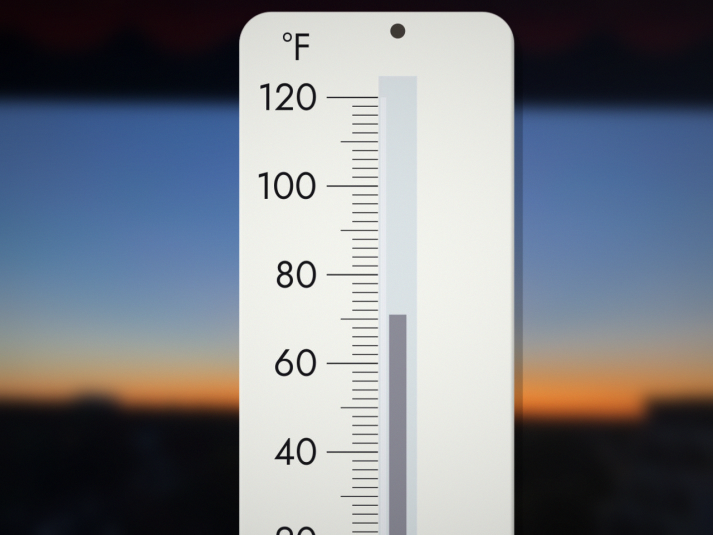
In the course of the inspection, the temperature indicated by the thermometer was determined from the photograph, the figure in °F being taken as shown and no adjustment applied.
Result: 71 °F
